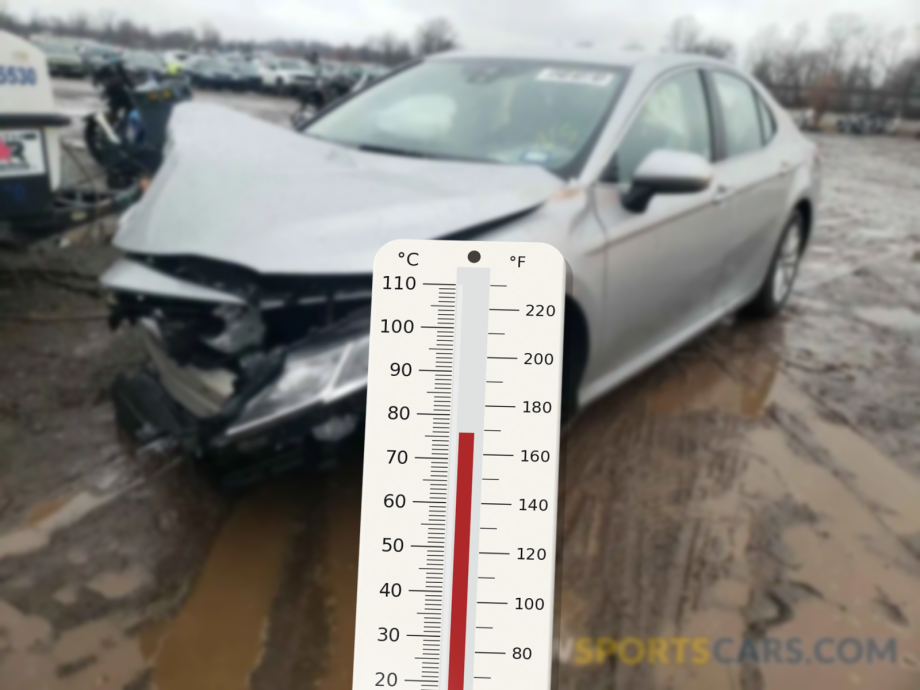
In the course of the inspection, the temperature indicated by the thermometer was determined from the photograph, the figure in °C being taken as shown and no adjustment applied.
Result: 76 °C
